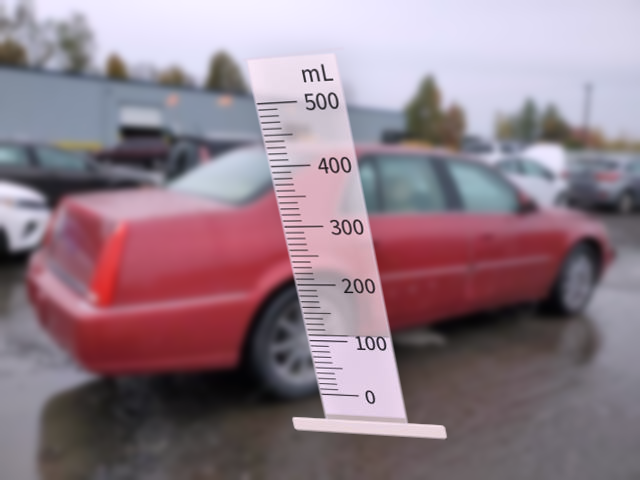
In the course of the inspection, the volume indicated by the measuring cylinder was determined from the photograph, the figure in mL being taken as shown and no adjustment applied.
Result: 110 mL
